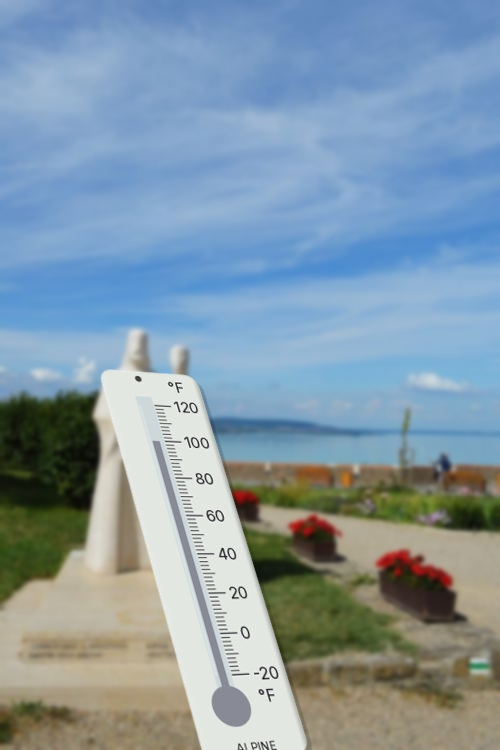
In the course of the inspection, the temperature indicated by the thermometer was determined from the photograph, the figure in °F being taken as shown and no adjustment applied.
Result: 100 °F
